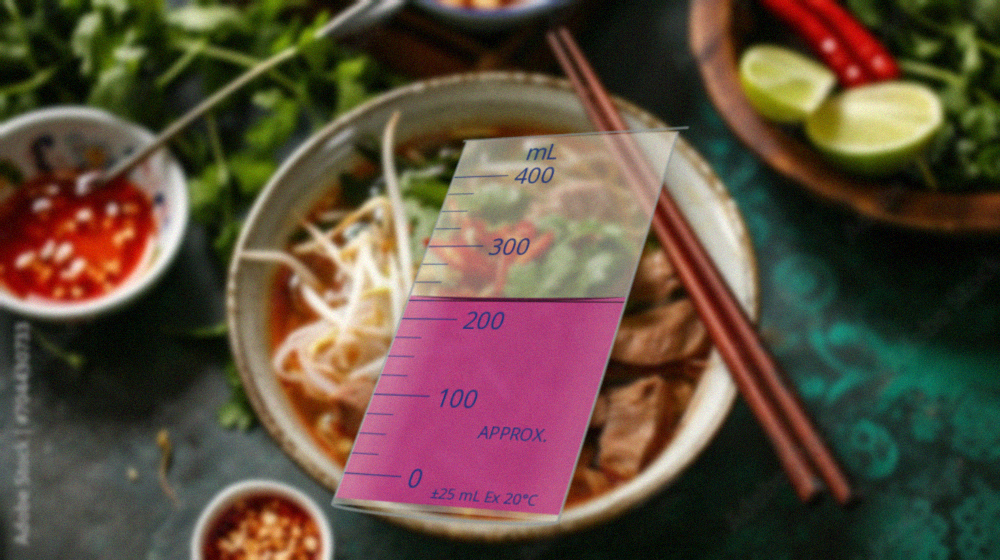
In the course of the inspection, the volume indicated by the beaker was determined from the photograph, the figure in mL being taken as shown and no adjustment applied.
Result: 225 mL
